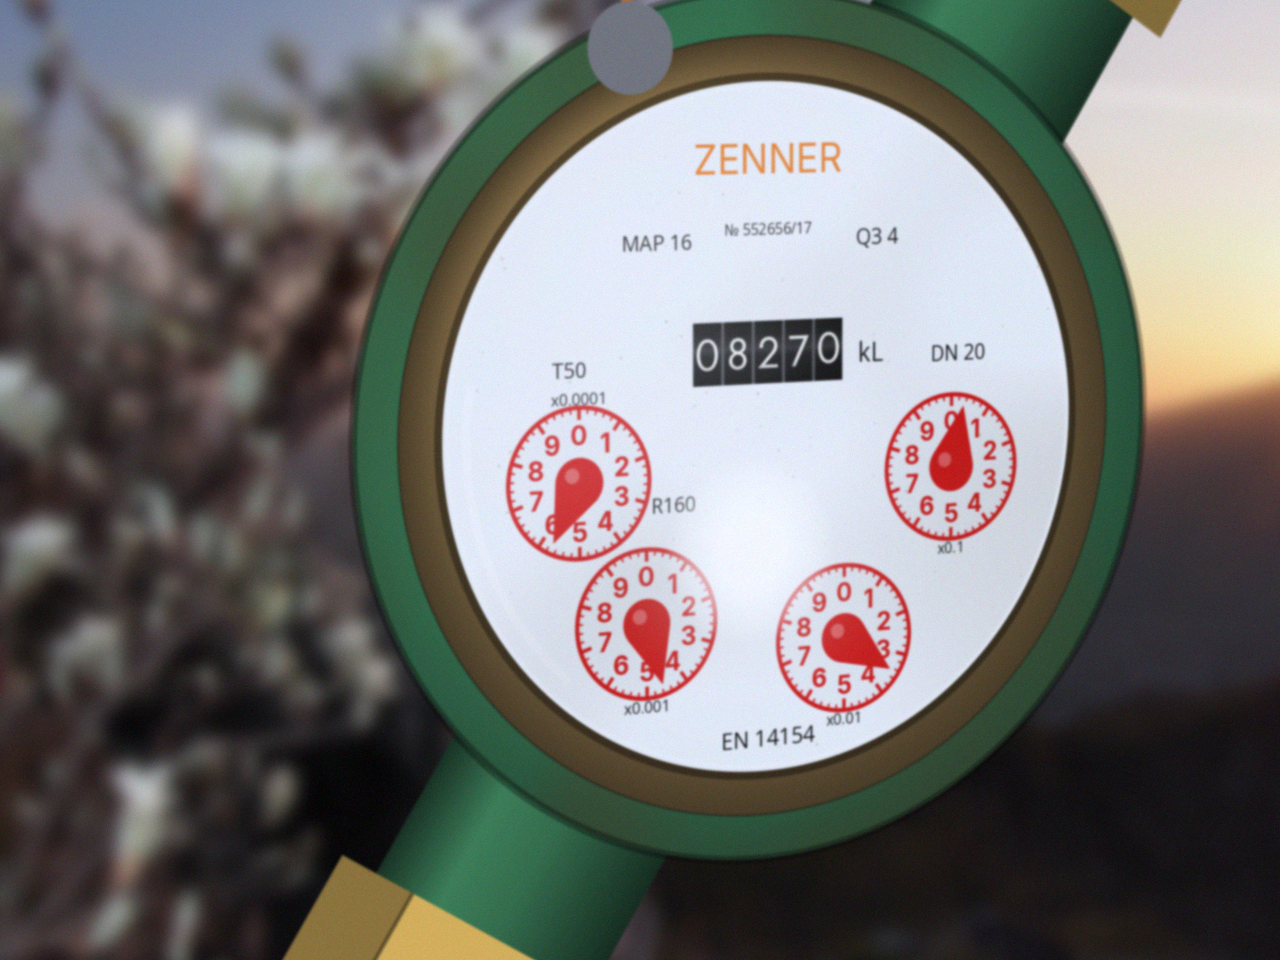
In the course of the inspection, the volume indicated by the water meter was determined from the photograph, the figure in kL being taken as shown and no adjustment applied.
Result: 8270.0345 kL
